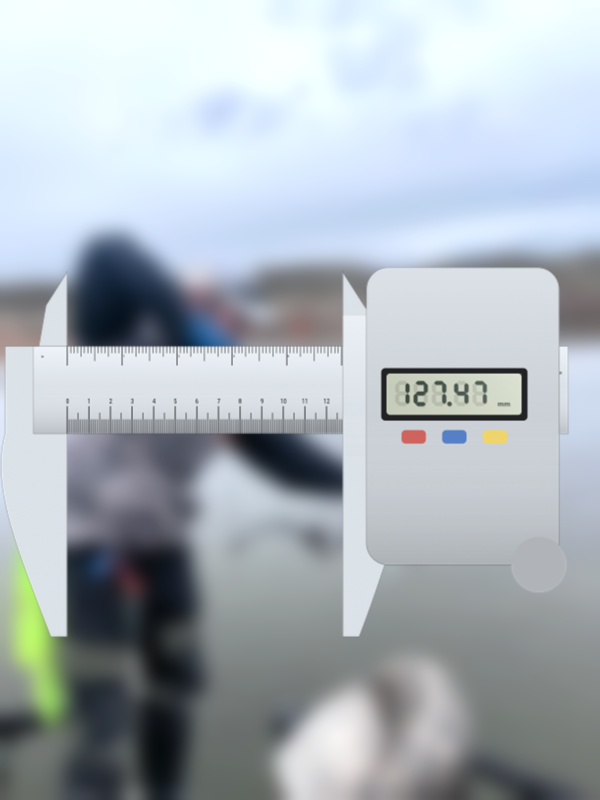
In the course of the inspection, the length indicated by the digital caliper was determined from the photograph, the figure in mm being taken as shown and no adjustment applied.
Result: 127.47 mm
